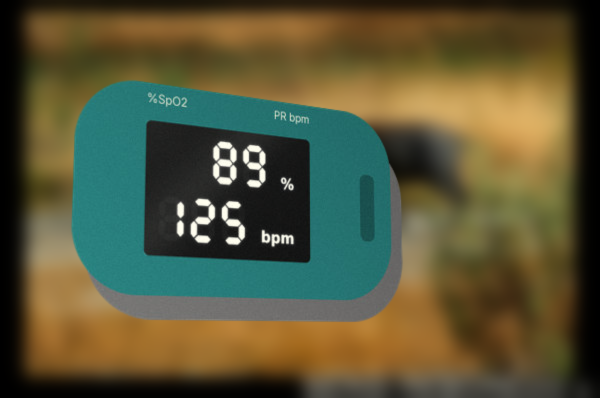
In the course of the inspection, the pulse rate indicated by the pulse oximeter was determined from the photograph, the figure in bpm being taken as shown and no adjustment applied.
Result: 125 bpm
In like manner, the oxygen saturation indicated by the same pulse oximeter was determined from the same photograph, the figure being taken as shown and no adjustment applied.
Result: 89 %
